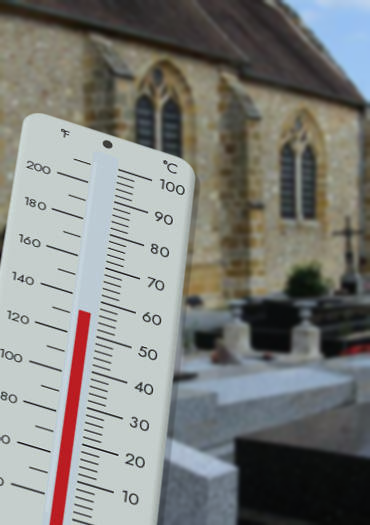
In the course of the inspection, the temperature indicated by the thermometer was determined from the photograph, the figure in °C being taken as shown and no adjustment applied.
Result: 56 °C
